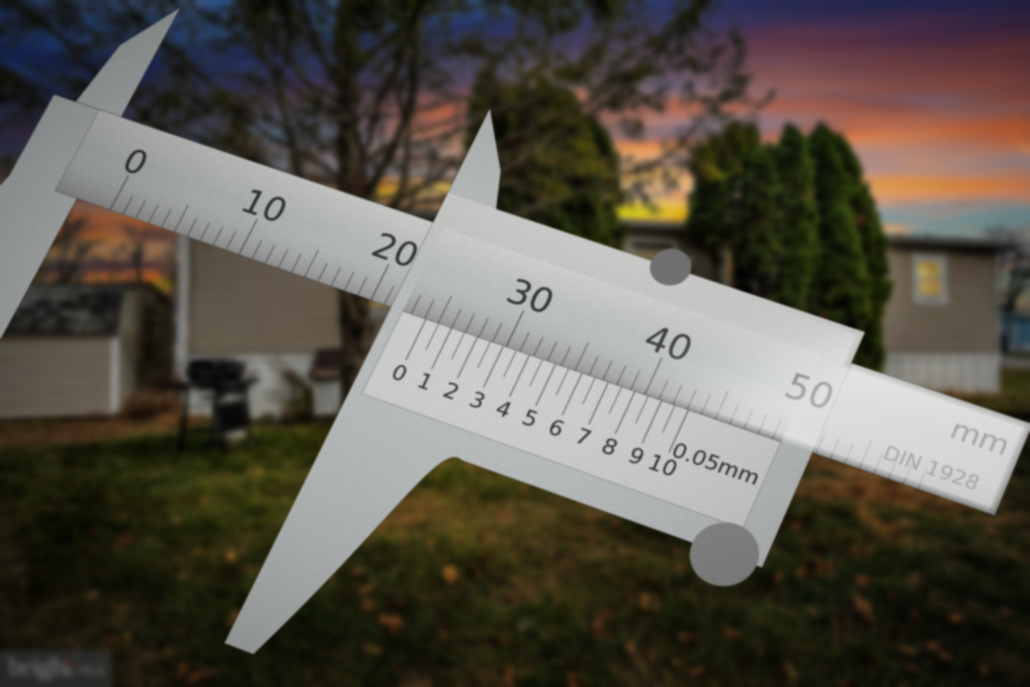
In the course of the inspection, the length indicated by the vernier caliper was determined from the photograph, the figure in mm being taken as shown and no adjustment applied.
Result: 24.1 mm
